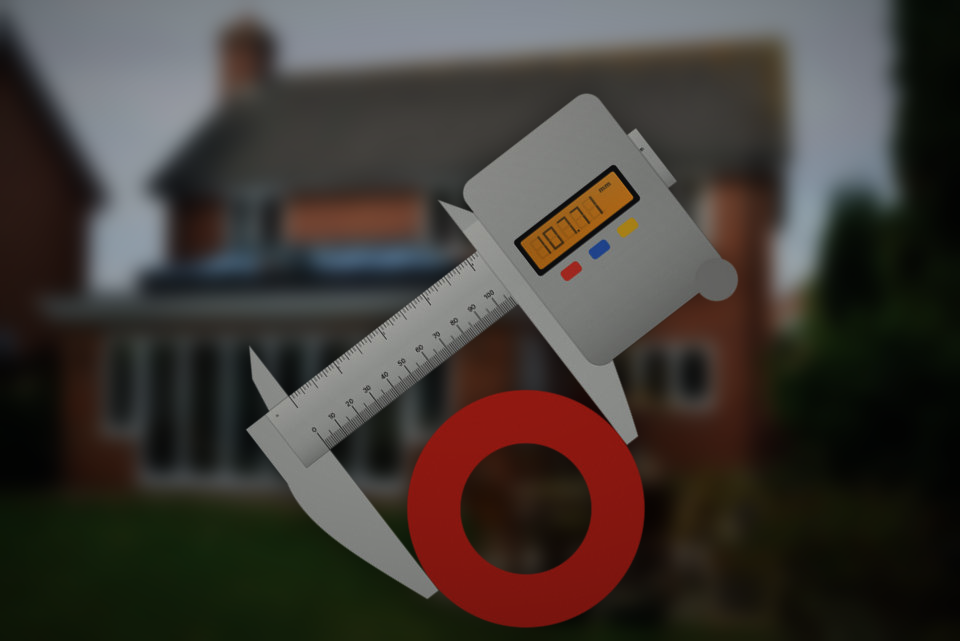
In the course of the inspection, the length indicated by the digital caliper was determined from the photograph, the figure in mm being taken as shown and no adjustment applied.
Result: 107.71 mm
